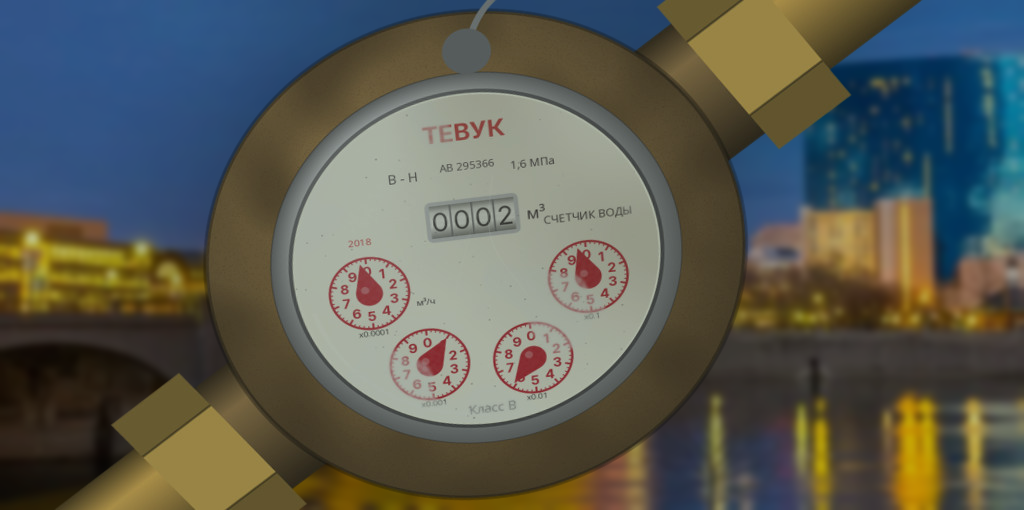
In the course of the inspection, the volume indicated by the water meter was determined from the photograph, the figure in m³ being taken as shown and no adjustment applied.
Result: 1.9609 m³
